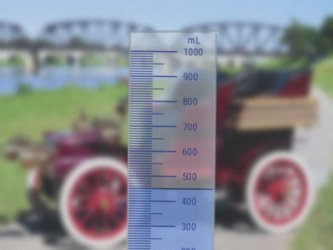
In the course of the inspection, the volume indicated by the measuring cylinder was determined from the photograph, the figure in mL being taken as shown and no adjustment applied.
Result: 450 mL
